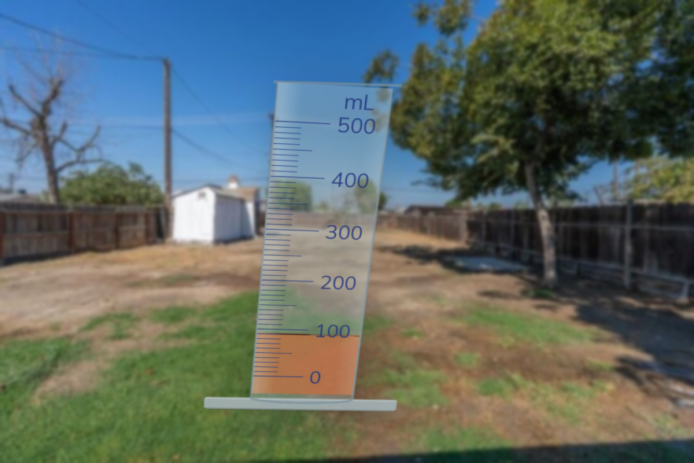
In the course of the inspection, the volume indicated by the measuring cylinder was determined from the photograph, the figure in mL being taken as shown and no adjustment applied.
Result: 90 mL
